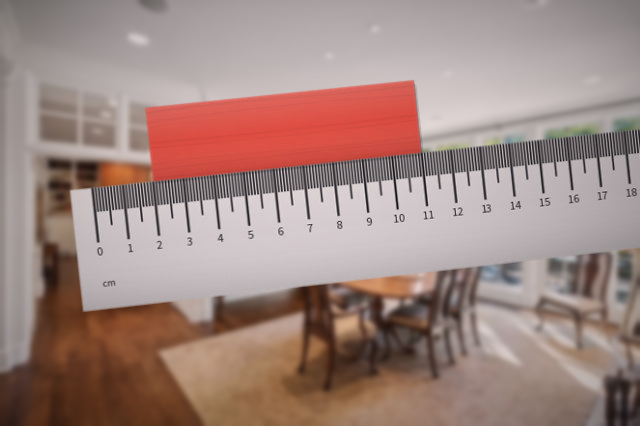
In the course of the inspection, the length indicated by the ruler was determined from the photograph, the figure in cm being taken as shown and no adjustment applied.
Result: 9 cm
